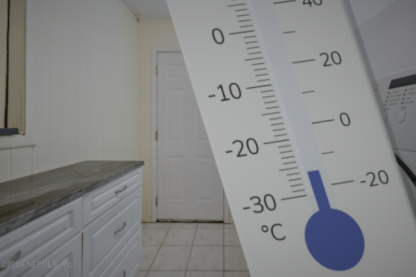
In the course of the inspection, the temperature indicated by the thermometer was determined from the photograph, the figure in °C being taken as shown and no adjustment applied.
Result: -26 °C
